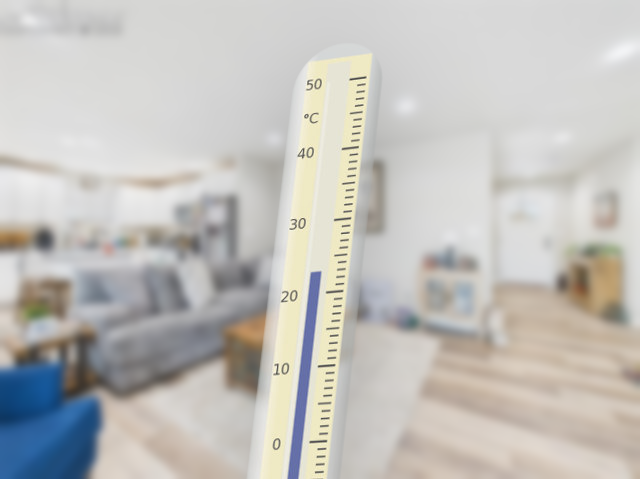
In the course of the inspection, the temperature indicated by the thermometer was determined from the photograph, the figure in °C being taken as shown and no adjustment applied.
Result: 23 °C
